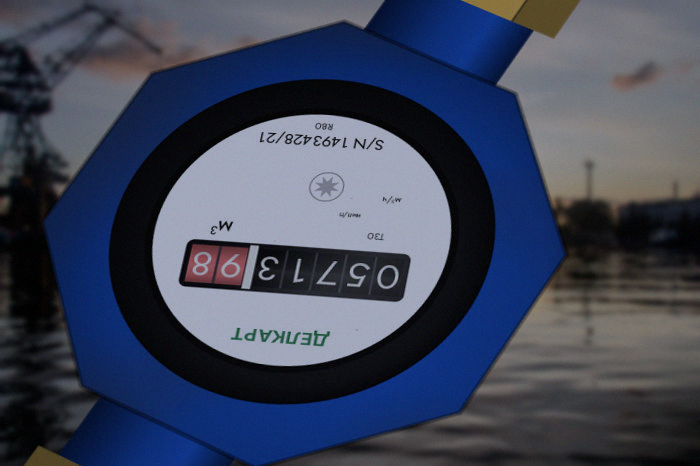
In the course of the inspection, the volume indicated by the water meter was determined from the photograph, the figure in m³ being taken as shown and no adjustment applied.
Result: 5713.98 m³
